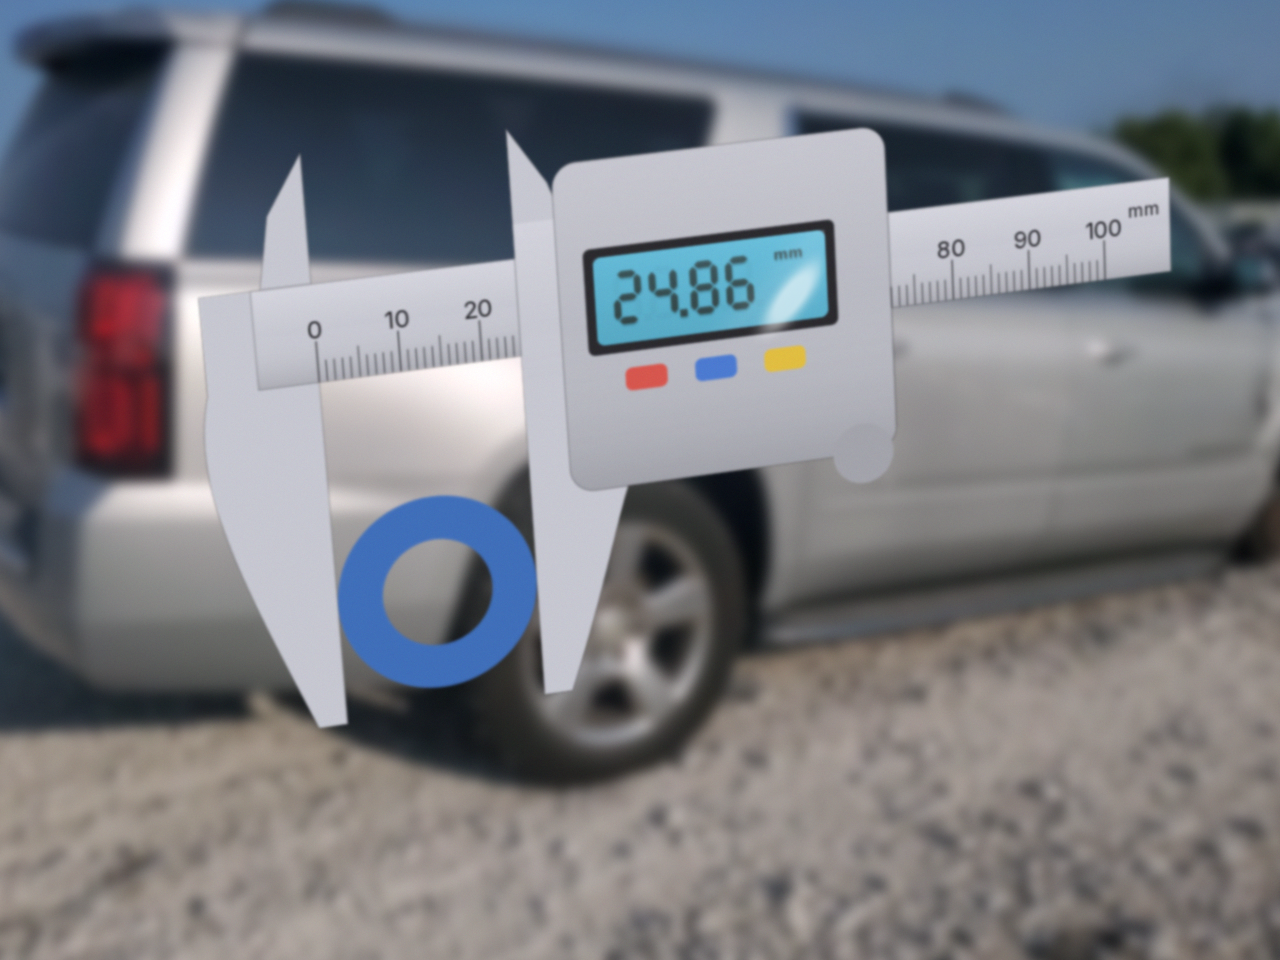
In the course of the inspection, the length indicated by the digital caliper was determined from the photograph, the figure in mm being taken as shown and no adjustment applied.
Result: 24.86 mm
